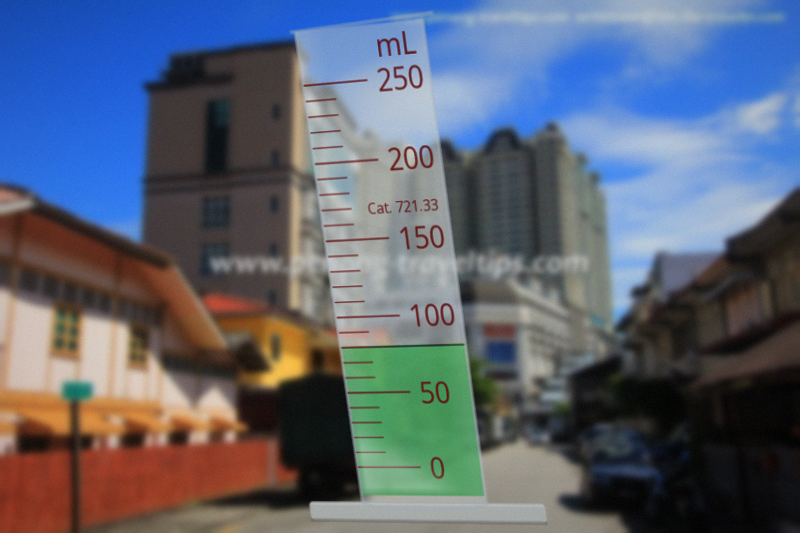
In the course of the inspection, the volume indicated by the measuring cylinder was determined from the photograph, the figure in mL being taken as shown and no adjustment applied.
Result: 80 mL
